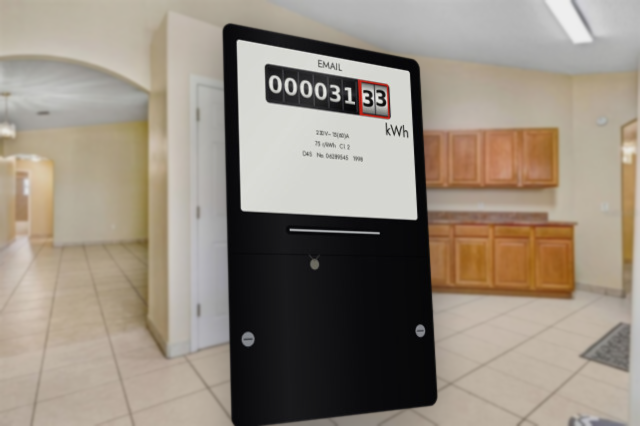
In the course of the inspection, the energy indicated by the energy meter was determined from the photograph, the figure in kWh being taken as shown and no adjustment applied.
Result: 31.33 kWh
